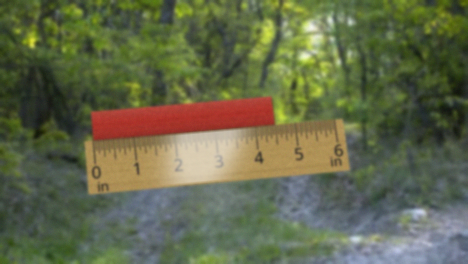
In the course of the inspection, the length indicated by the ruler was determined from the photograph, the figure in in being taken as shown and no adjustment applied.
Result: 4.5 in
